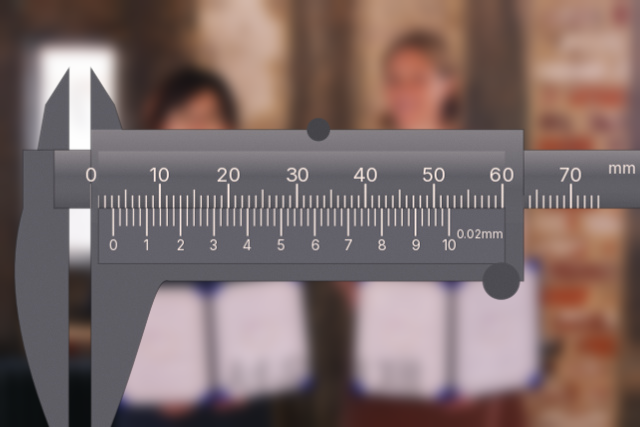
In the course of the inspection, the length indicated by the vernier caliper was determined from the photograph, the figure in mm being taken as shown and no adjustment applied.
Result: 3.2 mm
